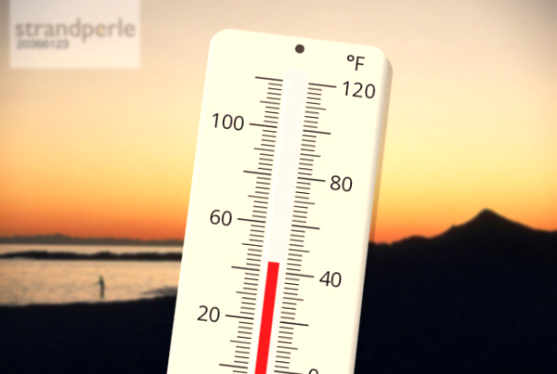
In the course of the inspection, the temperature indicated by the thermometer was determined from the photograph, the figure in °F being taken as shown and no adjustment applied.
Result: 44 °F
